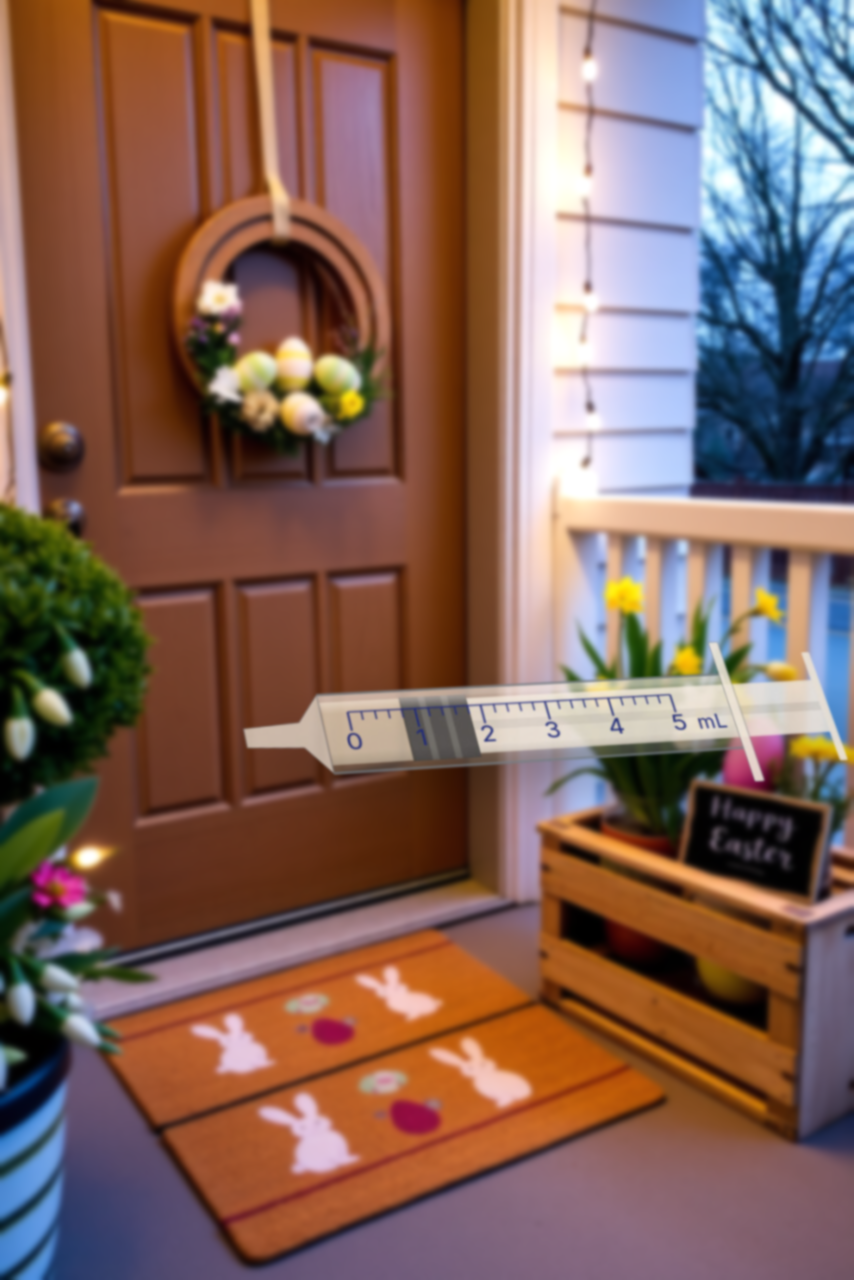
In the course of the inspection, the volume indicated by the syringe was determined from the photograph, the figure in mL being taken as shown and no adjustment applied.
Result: 0.8 mL
